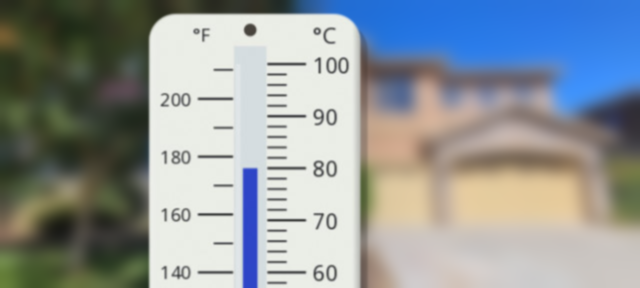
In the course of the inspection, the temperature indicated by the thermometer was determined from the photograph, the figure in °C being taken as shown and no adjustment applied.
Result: 80 °C
